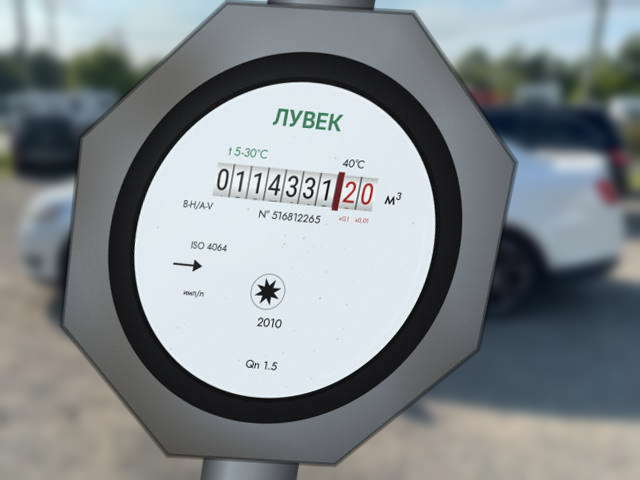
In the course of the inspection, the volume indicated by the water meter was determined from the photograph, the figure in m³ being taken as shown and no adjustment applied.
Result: 114331.20 m³
